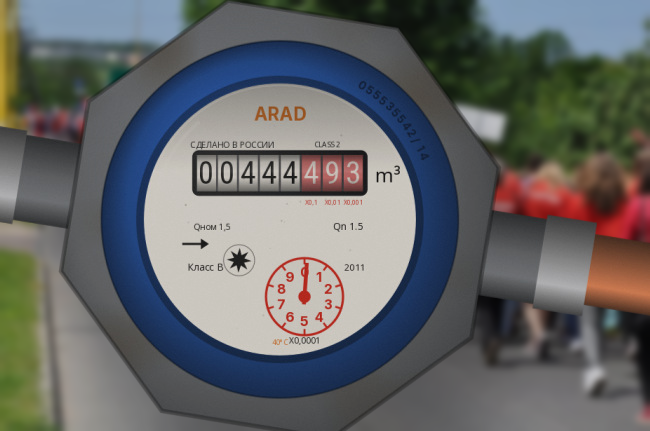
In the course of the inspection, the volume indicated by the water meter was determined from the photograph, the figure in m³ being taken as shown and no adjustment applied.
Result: 444.4930 m³
